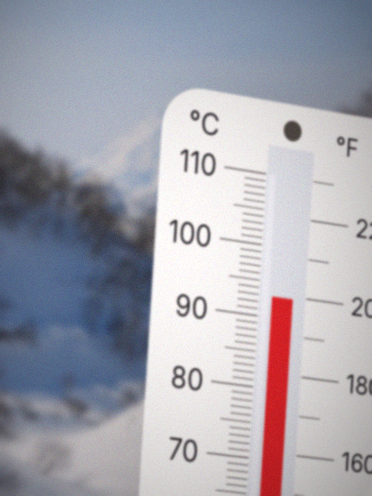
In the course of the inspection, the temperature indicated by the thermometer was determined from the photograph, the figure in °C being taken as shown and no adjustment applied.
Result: 93 °C
